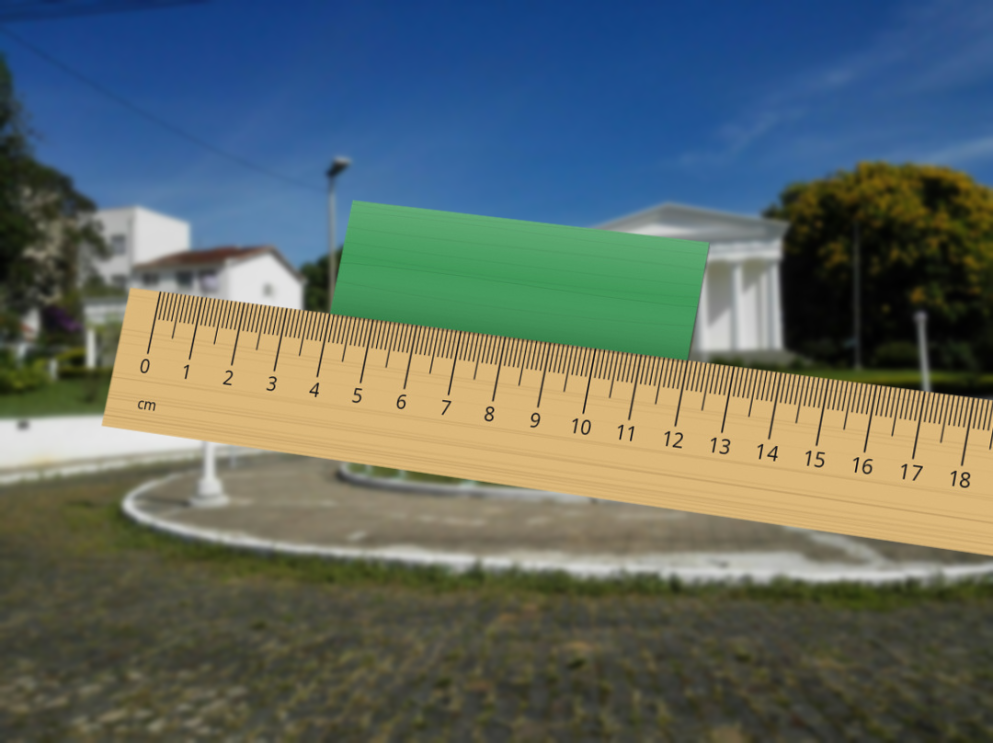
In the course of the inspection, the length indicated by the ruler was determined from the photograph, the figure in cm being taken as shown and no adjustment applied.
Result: 8 cm
